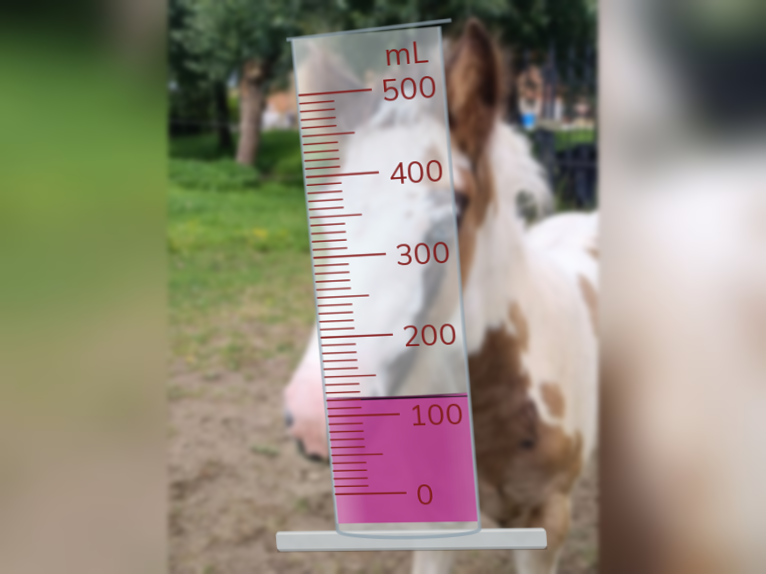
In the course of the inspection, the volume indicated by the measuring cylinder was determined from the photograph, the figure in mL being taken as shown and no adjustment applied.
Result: 120 mL
